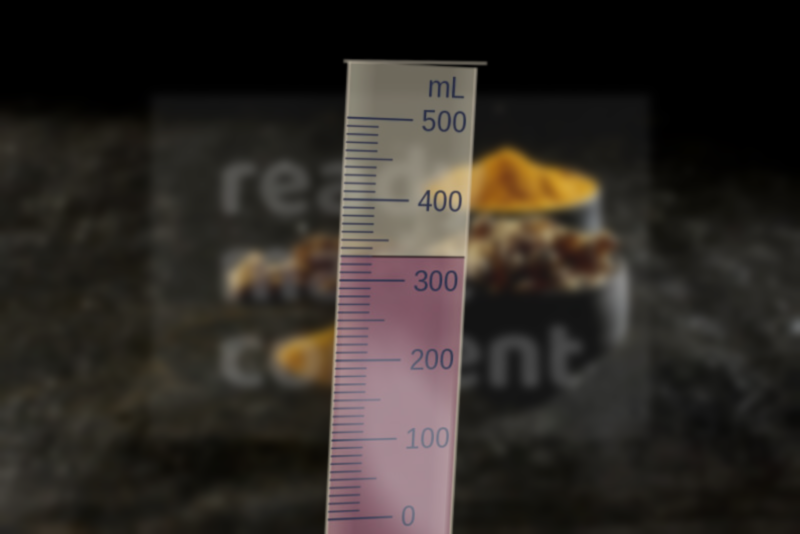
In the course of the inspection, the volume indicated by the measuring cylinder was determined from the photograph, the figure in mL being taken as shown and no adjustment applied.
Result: 330 mL
